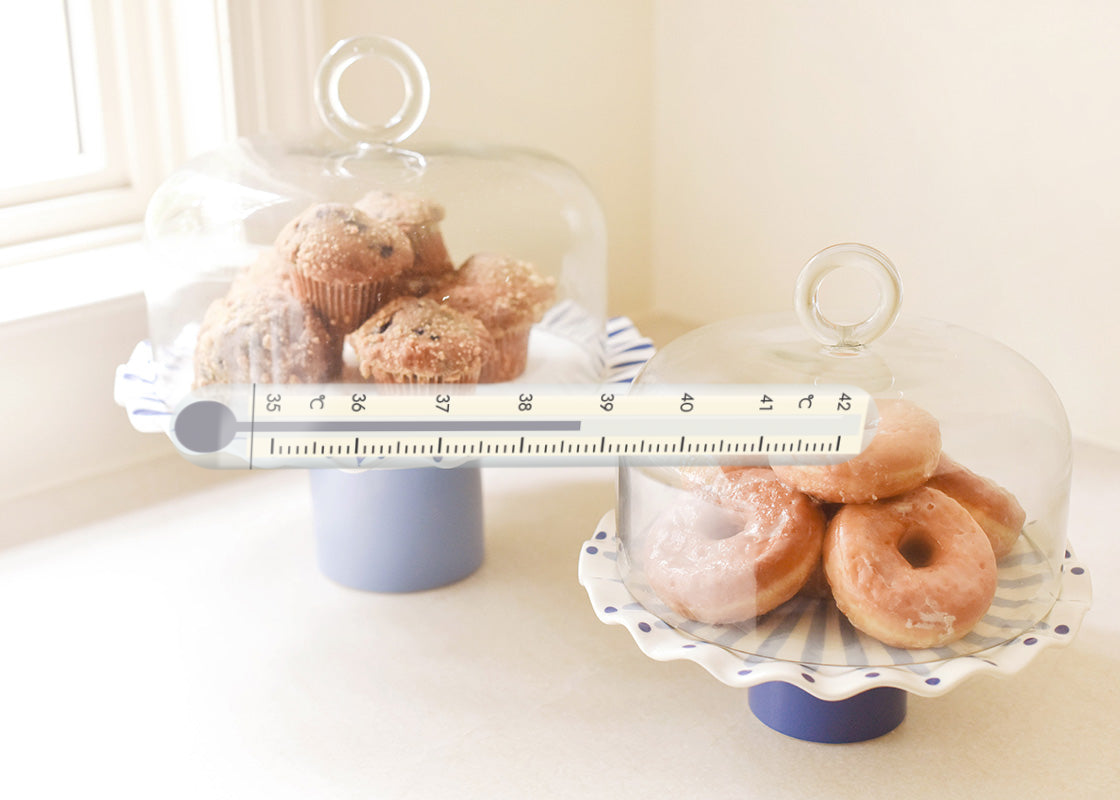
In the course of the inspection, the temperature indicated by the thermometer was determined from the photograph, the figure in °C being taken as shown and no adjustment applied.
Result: 38.7 °C
